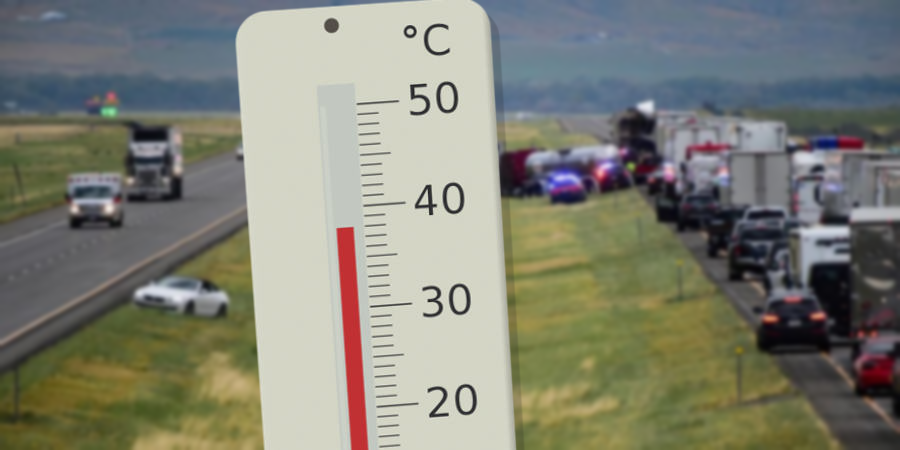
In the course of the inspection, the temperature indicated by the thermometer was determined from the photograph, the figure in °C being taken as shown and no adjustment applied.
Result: 38 °C
